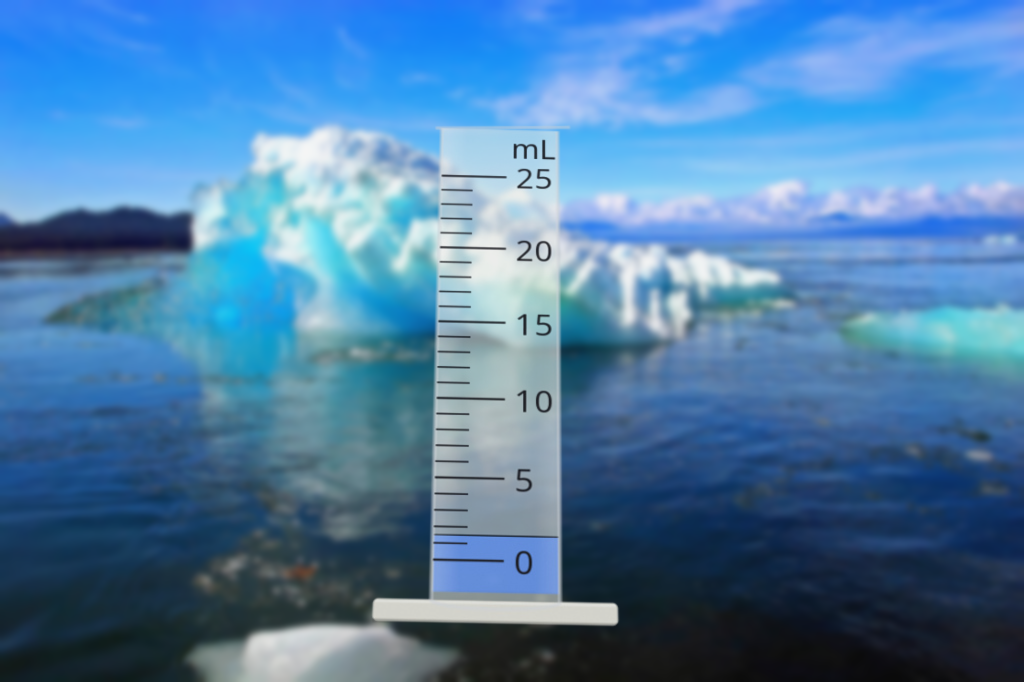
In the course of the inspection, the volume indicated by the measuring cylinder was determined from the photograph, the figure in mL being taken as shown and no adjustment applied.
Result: 1.5 mL
